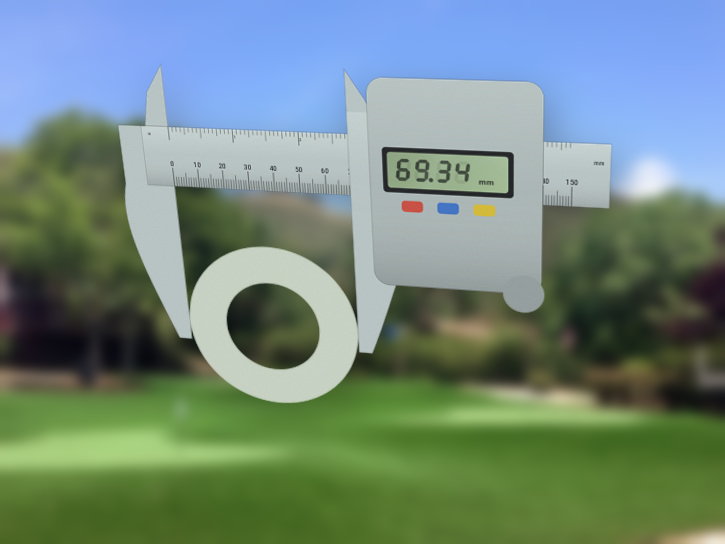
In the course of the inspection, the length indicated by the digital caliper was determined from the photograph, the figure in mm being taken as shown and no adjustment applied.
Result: 69.34 mm
